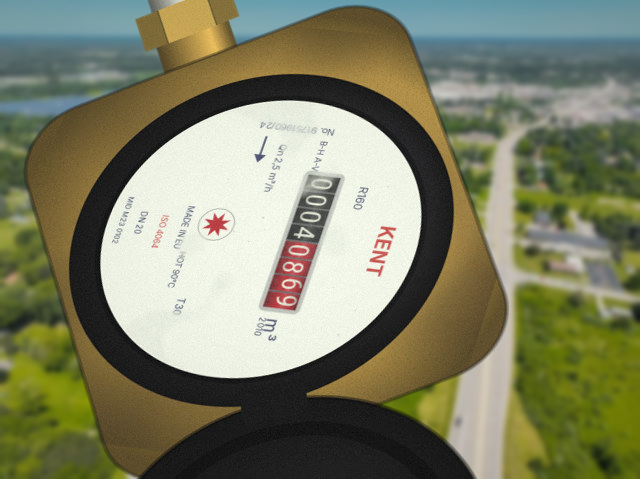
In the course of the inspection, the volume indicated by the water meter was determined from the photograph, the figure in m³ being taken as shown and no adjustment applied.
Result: 4.0869 m³
